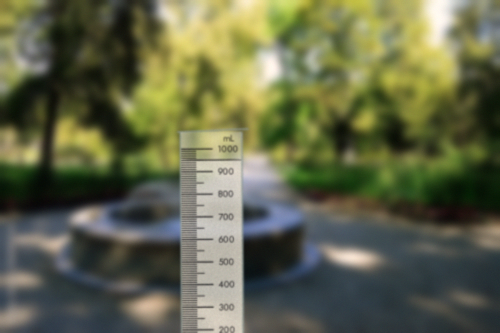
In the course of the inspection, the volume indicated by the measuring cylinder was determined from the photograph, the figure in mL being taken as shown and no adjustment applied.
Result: 950 mL
